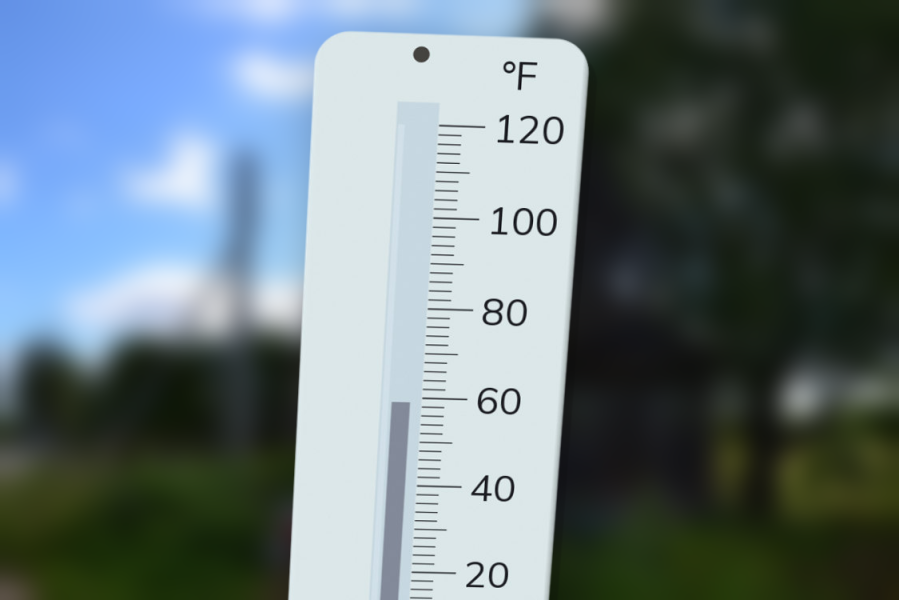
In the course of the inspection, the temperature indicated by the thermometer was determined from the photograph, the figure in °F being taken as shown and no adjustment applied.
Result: 59 °F
